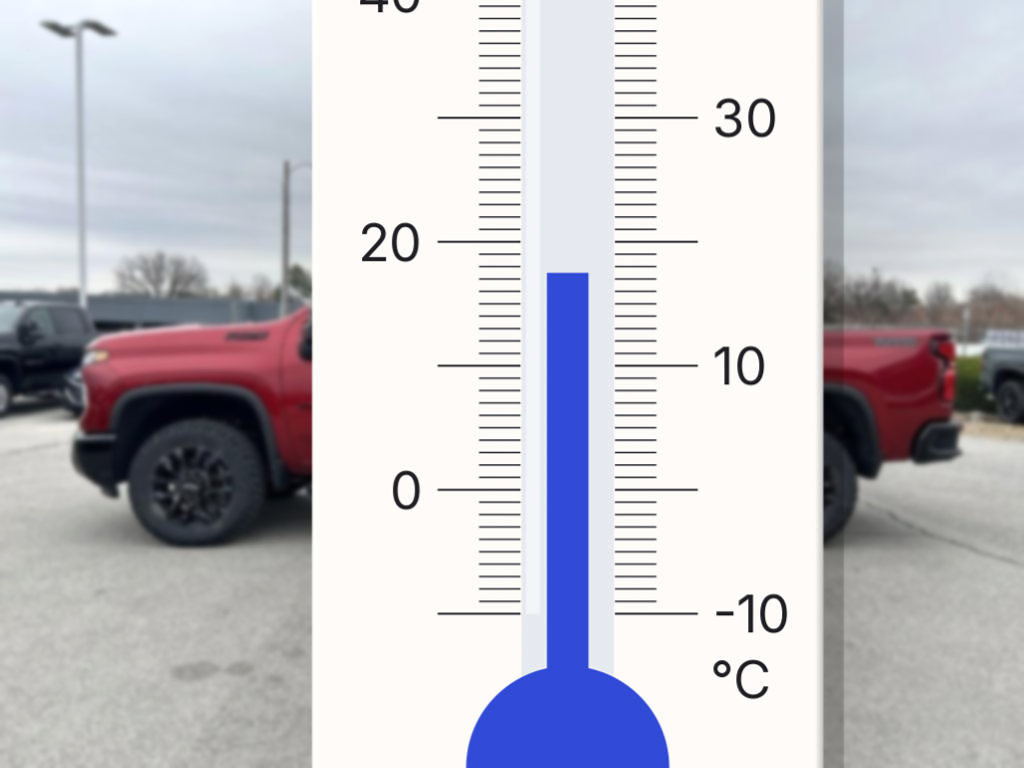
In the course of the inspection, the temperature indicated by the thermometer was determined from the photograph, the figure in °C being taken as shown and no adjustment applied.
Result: 17.5 °C
